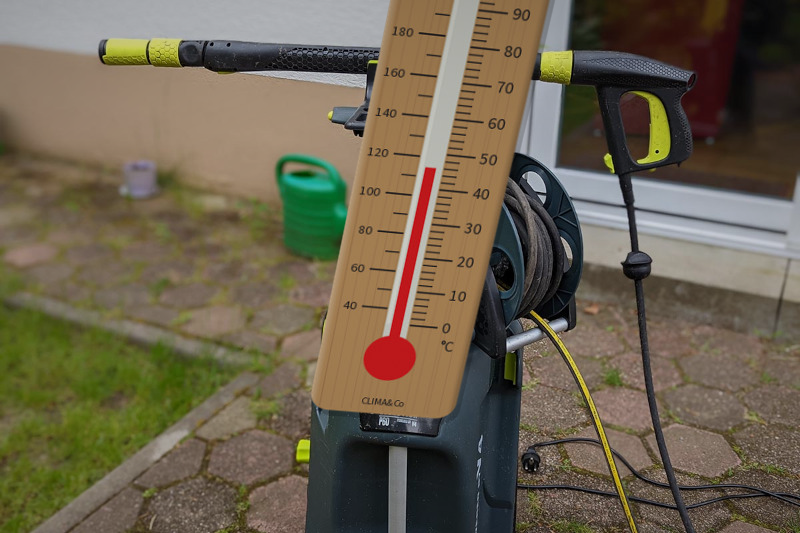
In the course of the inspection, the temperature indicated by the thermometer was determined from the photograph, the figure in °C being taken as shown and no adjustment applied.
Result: 46 °C
